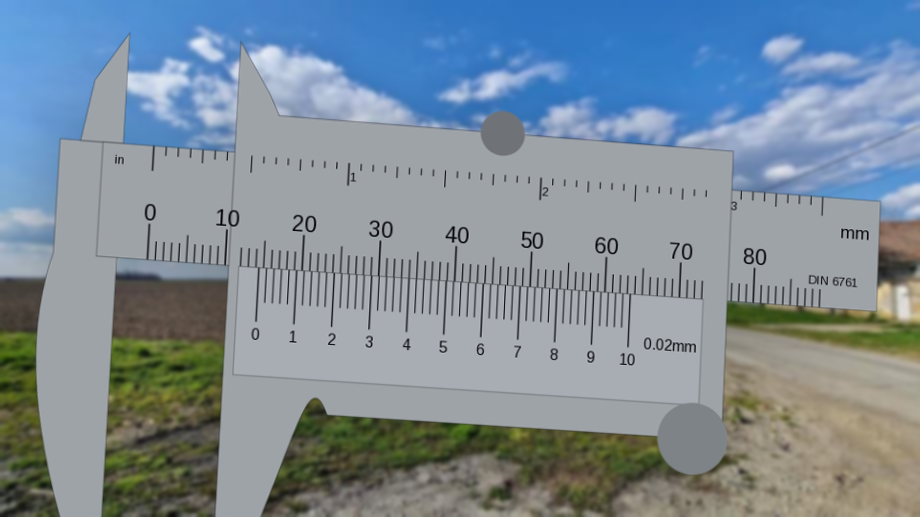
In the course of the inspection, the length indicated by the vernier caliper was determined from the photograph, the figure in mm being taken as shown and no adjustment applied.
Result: 14.4 mm
